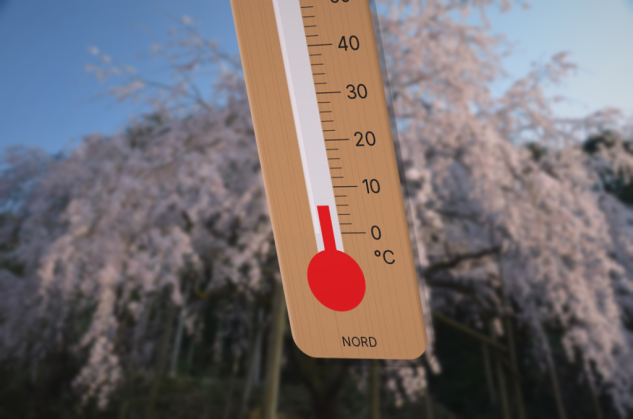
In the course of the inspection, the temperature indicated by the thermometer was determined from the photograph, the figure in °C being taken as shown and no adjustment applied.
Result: 6 °C
